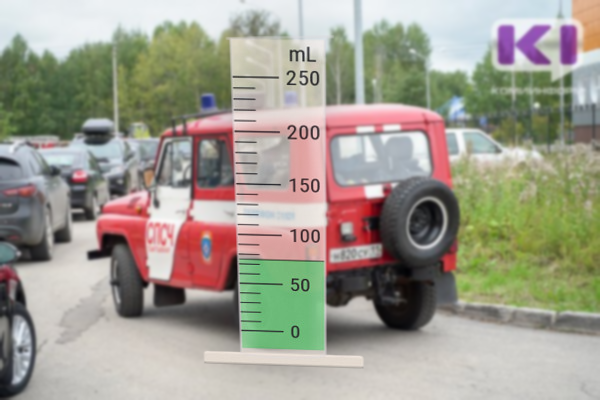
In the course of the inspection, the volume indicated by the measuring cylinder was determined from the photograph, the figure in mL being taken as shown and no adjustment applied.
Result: 75 mL
